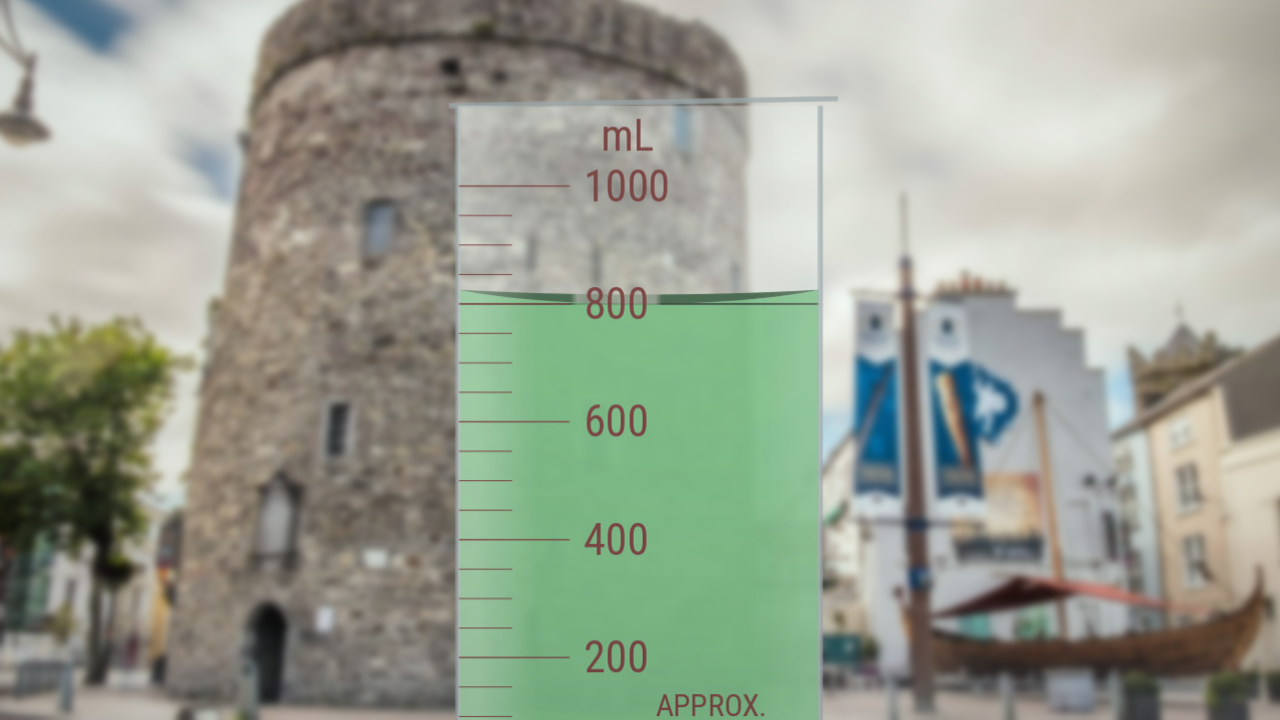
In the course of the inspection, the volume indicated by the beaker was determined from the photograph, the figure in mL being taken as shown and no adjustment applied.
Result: 800 mL
